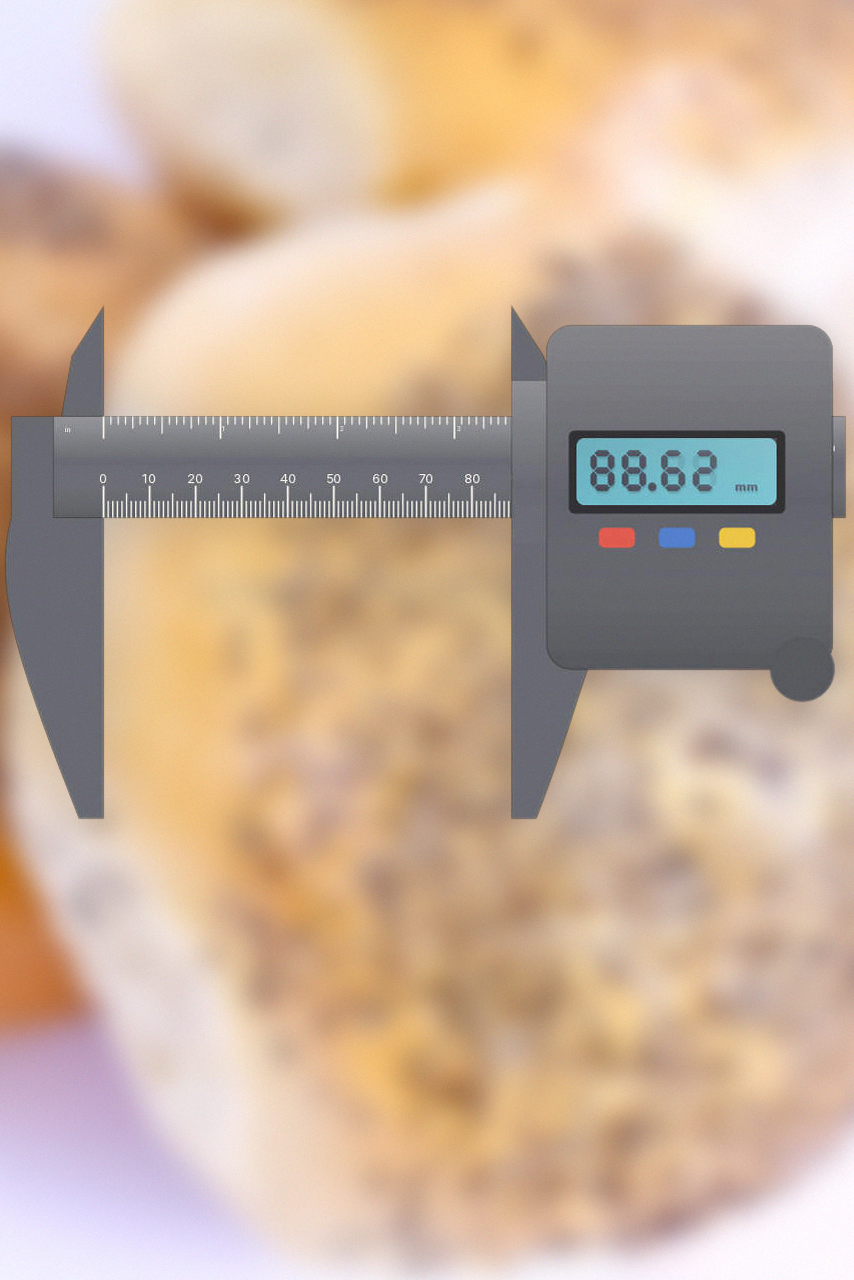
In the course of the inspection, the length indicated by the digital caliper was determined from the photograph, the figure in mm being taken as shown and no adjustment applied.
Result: 88.62 mm
